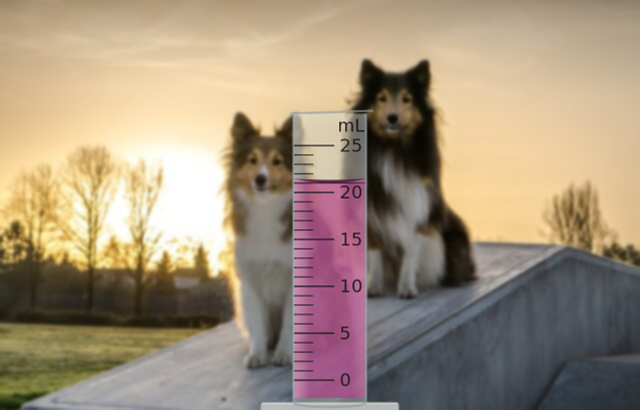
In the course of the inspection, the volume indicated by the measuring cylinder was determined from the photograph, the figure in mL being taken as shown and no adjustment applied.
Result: 21 mL
